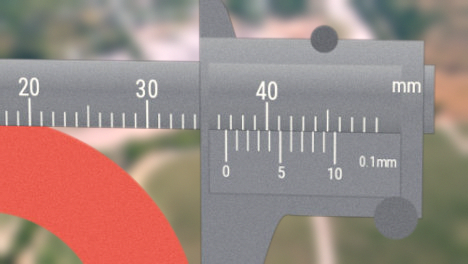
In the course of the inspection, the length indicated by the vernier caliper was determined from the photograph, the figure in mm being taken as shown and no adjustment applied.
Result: 36.6 mm
